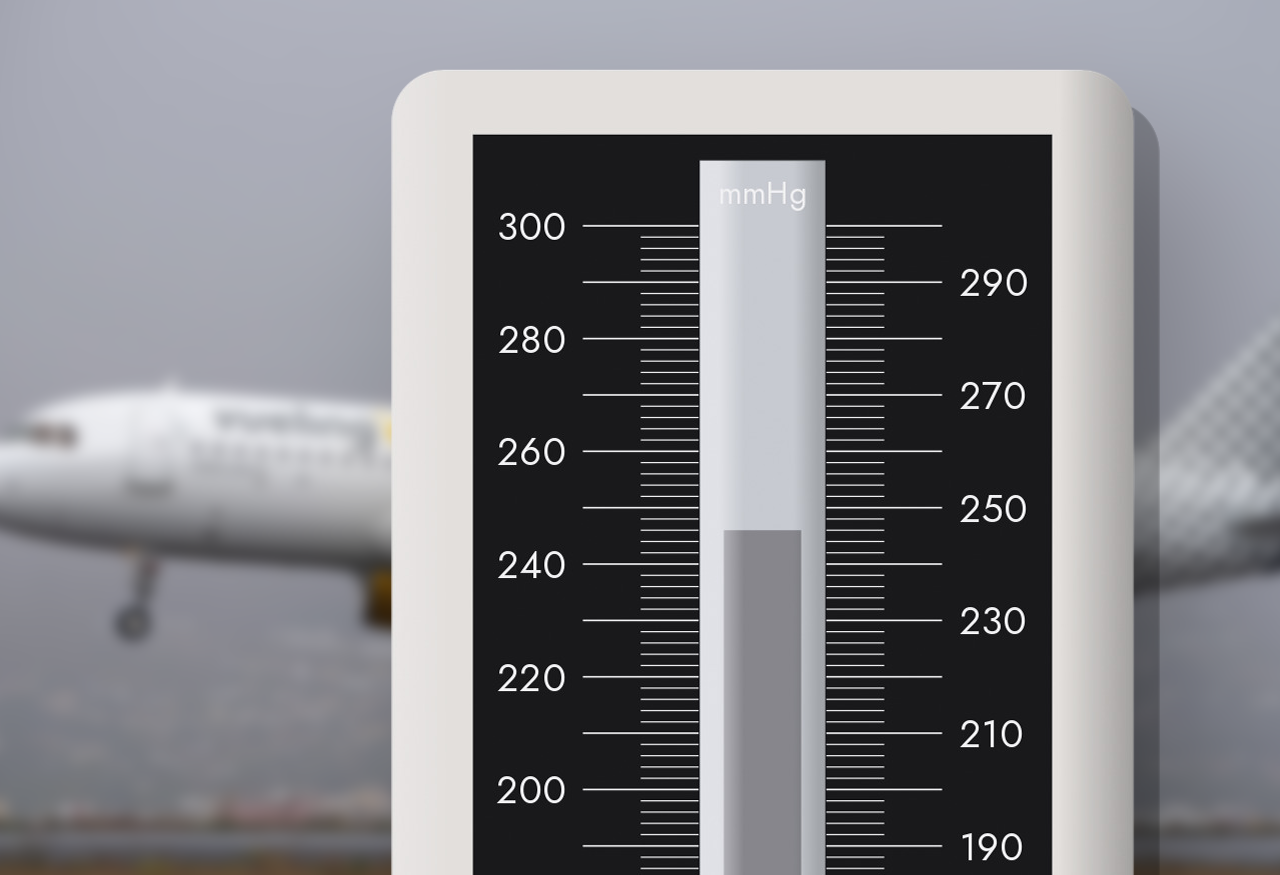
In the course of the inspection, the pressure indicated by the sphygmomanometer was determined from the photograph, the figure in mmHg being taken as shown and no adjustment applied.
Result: 246 mmHg
